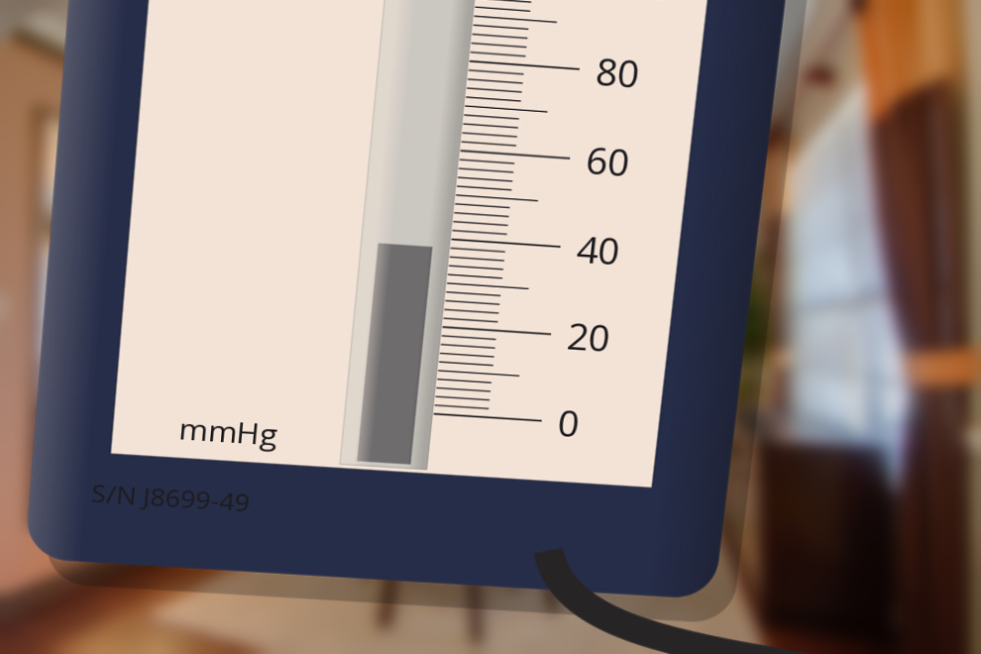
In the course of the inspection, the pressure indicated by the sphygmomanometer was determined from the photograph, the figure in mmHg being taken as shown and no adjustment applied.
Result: 38 mmHg
